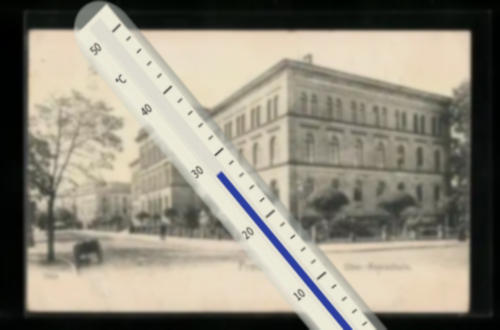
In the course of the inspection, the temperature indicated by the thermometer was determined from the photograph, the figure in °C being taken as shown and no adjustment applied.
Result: 28 °C
